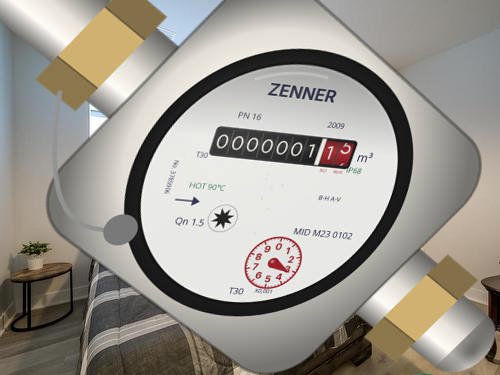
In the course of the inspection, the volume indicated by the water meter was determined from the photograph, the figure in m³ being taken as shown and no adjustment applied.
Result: 1.153 m³
